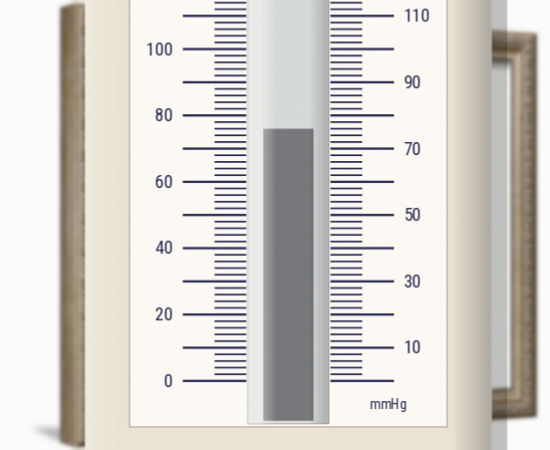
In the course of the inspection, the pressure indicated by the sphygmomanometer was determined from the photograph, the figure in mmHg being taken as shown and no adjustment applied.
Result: 76 mmHg
